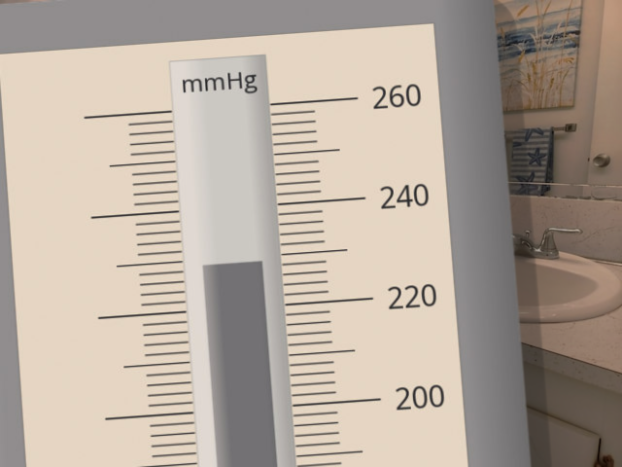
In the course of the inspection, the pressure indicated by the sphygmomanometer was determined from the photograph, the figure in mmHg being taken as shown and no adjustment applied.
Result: 229 mmHg
